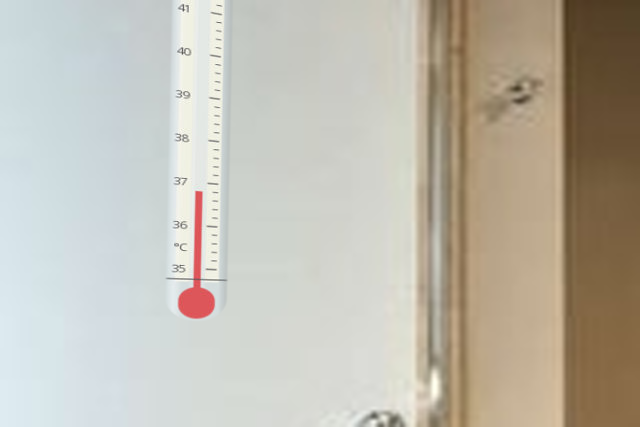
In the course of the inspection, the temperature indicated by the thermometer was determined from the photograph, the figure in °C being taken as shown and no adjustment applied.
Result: 36.8 °C
